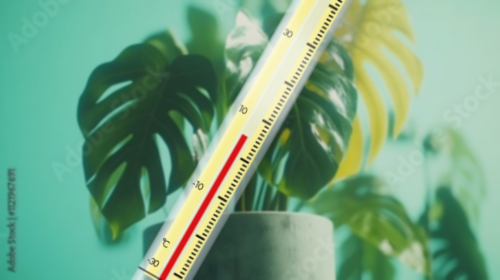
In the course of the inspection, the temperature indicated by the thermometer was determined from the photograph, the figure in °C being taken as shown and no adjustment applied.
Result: 5 °C
